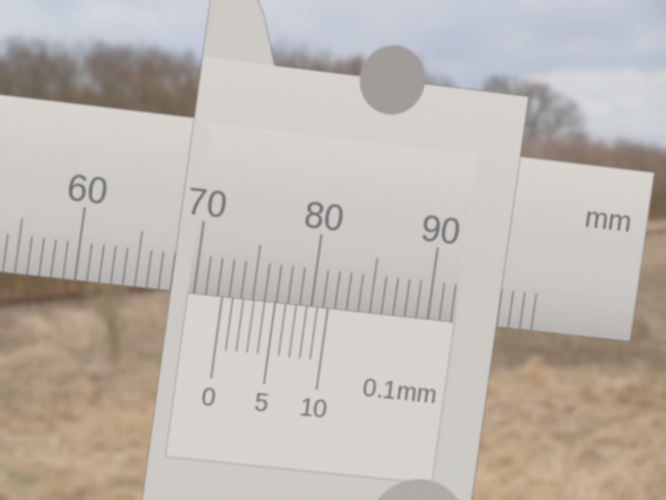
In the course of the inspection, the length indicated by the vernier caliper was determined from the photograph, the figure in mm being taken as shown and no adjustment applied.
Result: 72.4 mm
